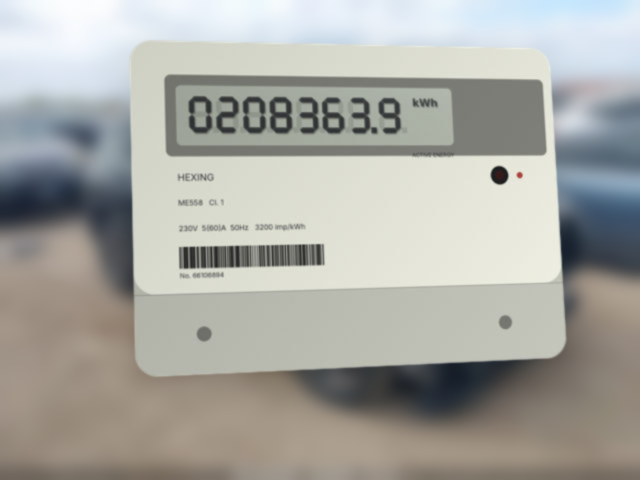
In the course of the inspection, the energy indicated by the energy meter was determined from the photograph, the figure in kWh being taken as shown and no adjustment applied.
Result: 208363.9 kWh
